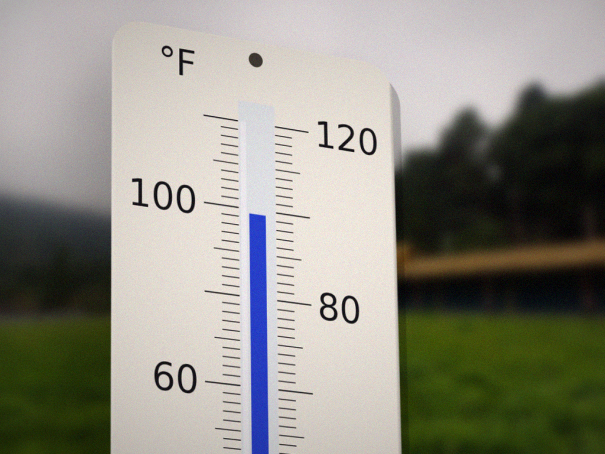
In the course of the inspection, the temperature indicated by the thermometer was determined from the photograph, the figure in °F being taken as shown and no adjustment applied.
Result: 99 °F
